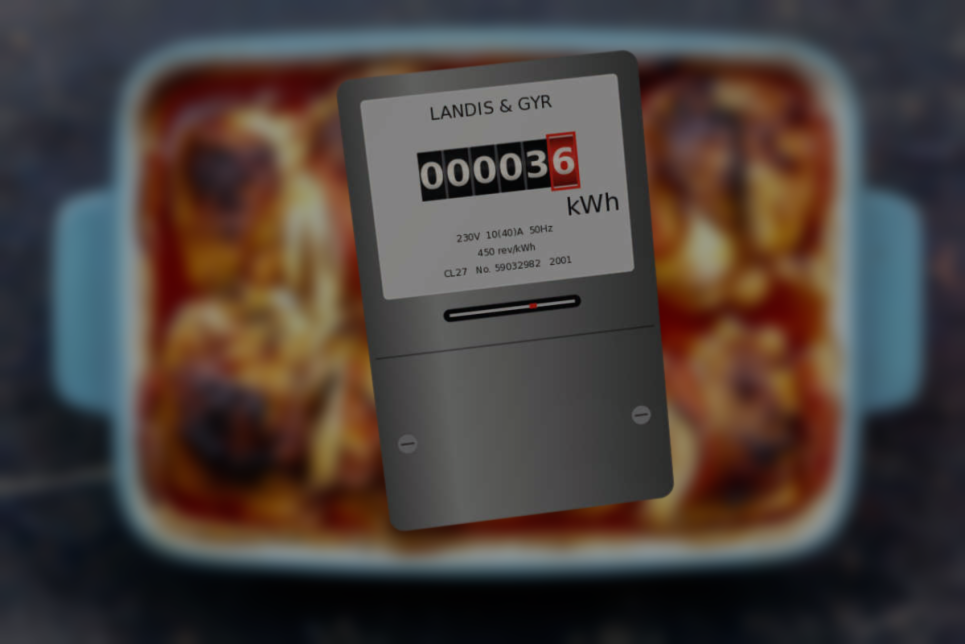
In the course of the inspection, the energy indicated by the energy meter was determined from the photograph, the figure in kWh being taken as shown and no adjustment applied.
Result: 3.6 kWh
